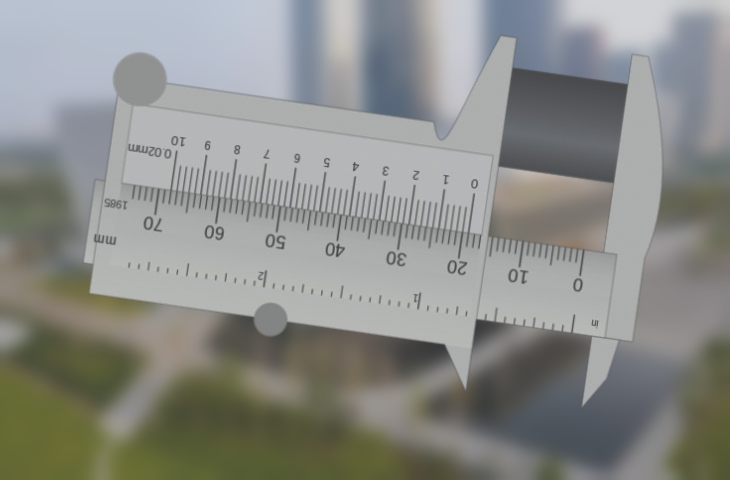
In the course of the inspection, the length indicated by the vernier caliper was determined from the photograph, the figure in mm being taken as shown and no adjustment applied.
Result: 19.0 mm
